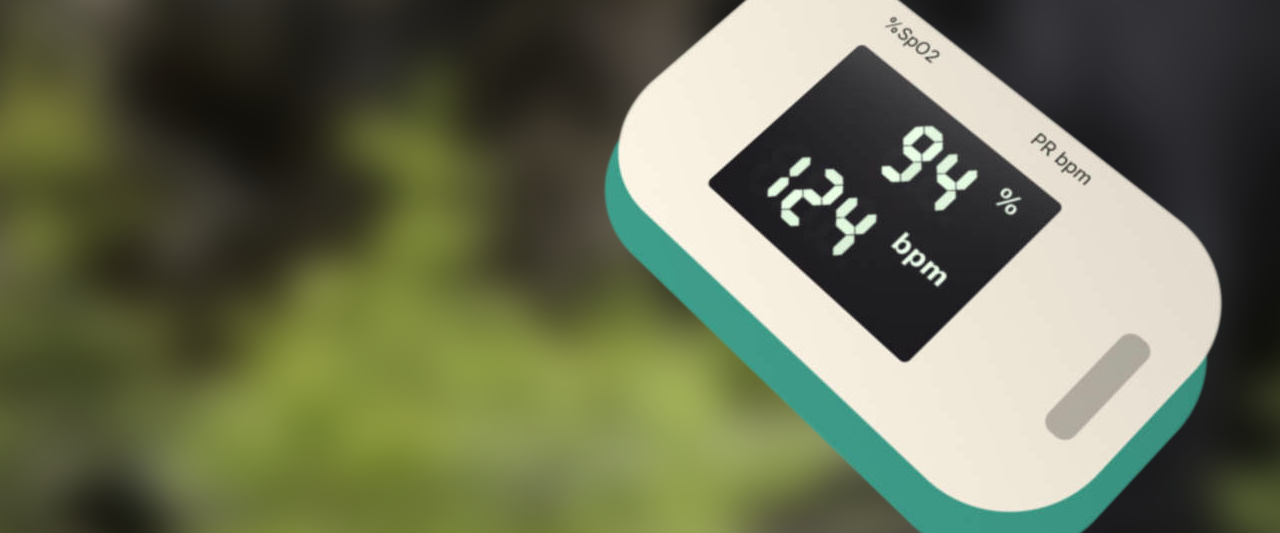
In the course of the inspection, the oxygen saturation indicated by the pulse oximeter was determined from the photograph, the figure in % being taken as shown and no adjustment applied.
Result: 94 %
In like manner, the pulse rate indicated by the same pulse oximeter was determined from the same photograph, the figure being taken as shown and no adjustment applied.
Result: 124 bpm
